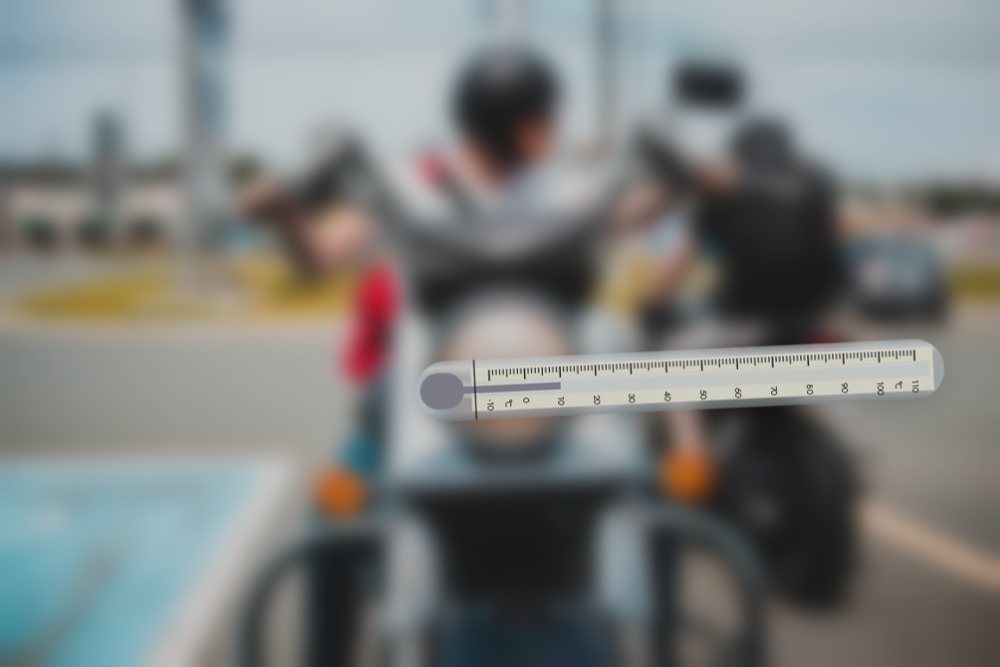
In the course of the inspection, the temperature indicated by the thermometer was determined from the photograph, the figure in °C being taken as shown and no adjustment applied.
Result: 10 °C
